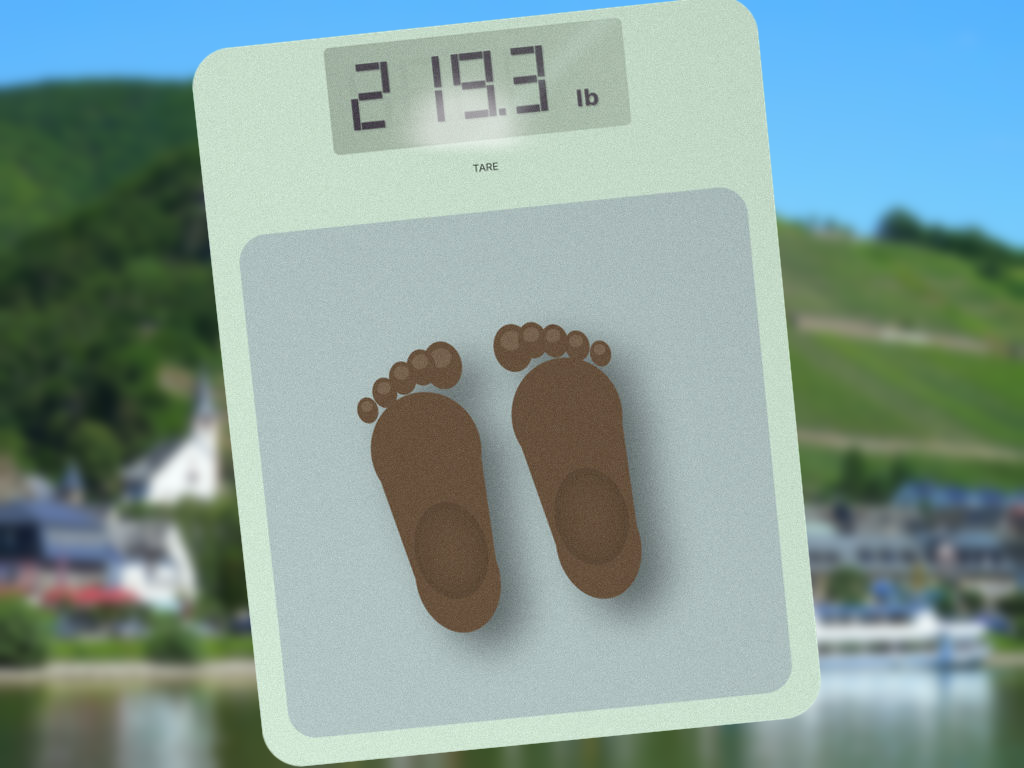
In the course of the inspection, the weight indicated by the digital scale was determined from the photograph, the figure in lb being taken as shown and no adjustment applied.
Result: 219.3 lb
